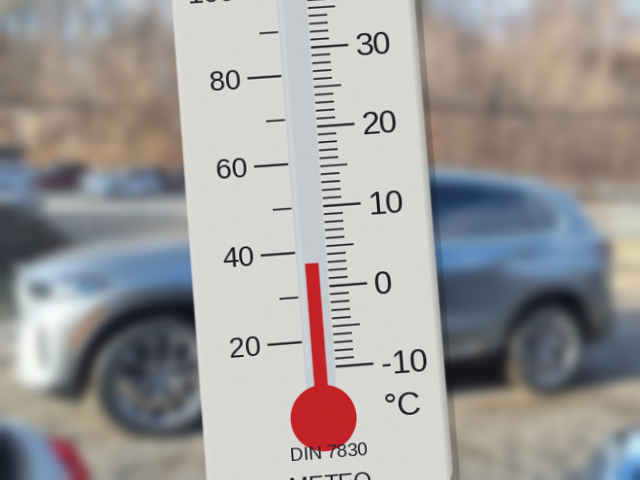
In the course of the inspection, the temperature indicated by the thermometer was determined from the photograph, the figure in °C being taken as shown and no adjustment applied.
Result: 3 °C
